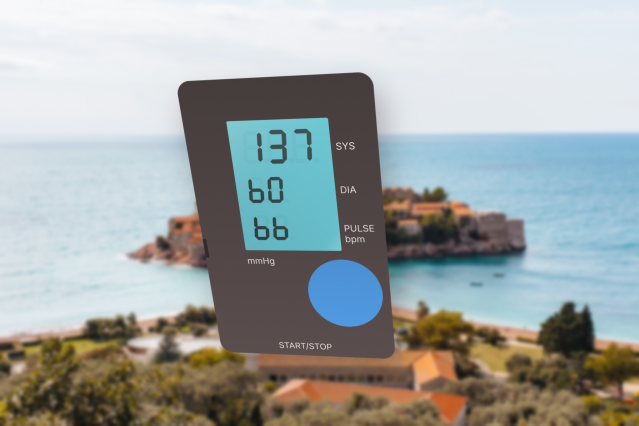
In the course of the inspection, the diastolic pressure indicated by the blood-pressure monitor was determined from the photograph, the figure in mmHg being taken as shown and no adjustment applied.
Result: 60 mmHg
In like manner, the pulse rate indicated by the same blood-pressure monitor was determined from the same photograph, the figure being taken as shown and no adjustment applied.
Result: 66 bpm
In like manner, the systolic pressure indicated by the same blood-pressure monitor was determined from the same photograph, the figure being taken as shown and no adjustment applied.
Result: 137 mmHg
